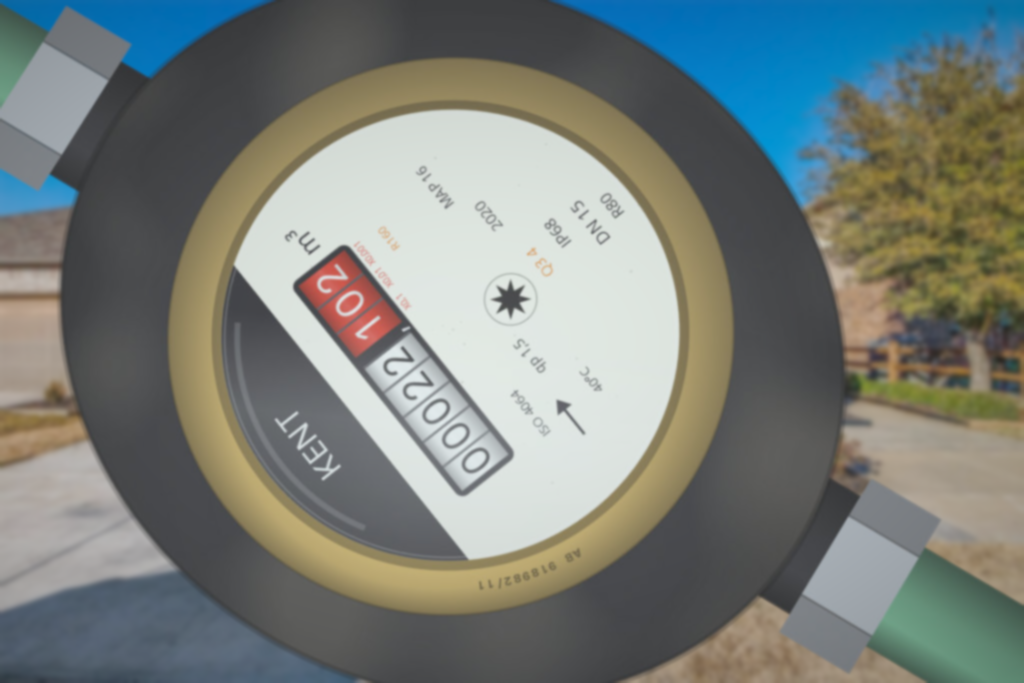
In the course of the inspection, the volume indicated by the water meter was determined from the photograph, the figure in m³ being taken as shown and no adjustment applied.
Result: 22.102 m³
